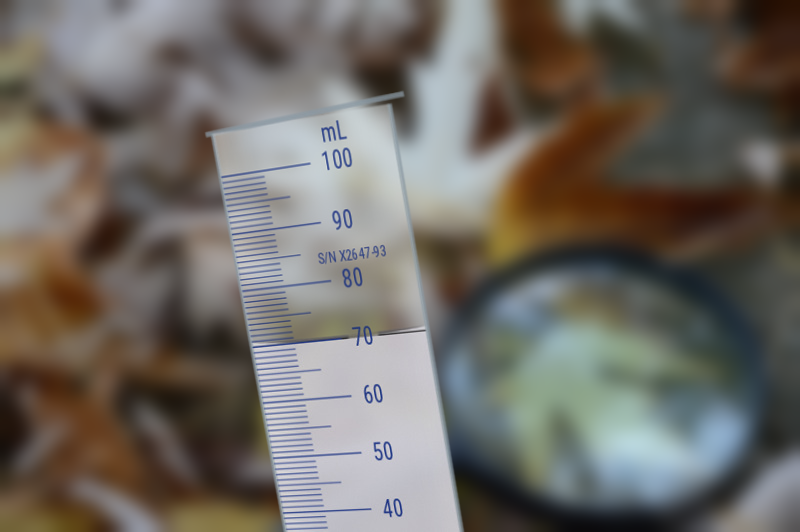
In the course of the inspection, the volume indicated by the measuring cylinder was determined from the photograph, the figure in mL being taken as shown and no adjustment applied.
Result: 70 mL
